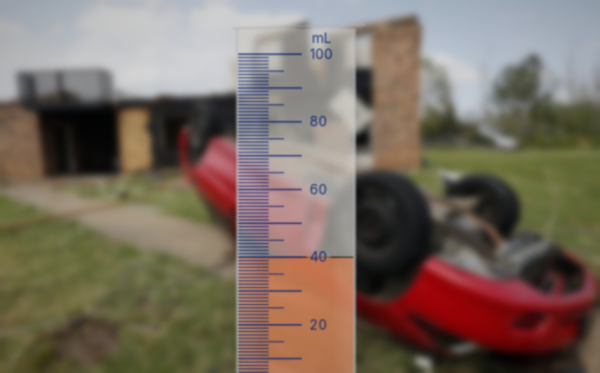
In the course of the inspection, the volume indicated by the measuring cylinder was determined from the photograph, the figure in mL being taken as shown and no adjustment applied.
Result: 40 mL
